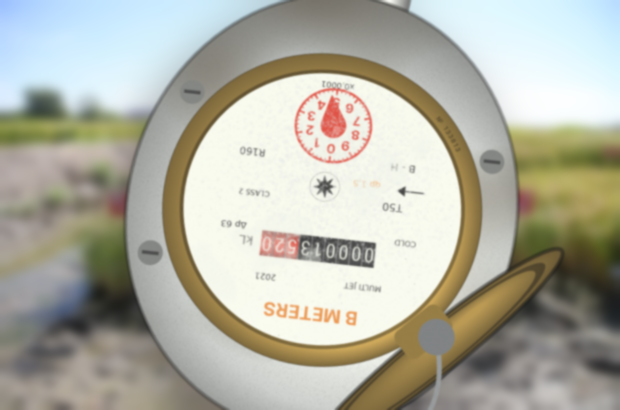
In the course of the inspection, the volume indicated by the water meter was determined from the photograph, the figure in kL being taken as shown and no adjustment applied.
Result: 13.5204 kL
